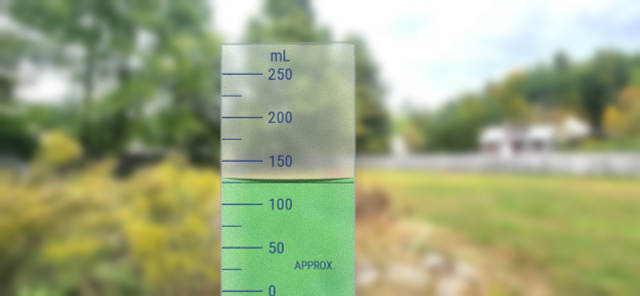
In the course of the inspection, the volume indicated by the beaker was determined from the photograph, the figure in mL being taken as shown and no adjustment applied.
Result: 125 mL
